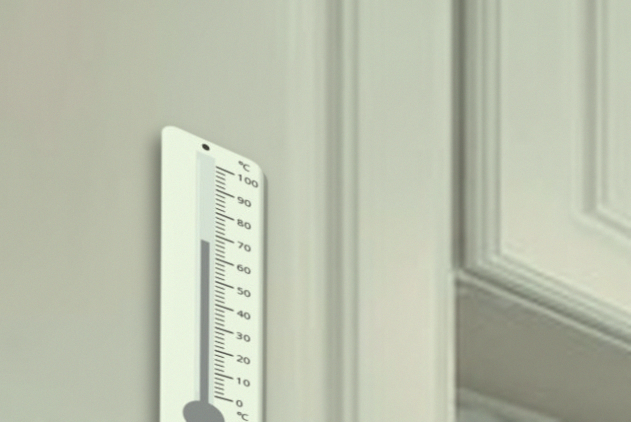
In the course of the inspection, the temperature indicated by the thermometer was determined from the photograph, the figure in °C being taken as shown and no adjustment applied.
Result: 66 °C
